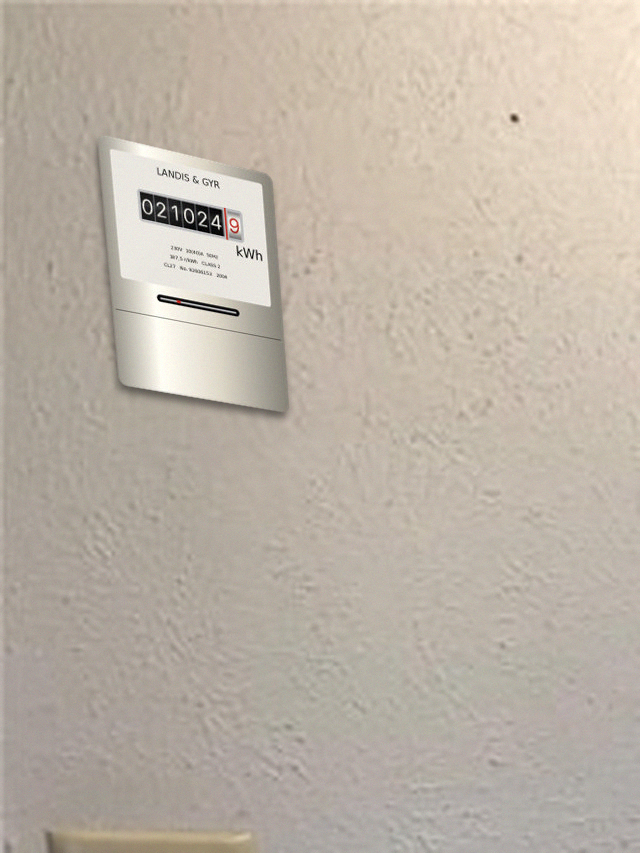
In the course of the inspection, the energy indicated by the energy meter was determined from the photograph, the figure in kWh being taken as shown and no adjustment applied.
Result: 21024.9 kWh
